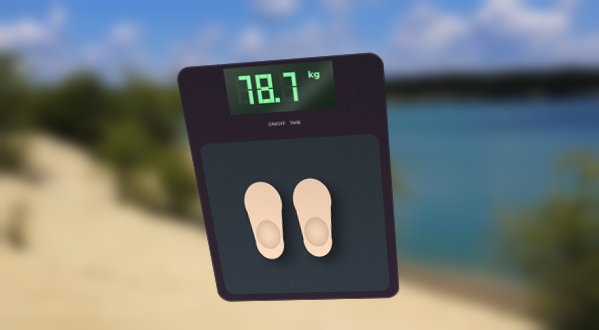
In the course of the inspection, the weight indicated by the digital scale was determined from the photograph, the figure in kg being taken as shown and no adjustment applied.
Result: 78.7 kg
